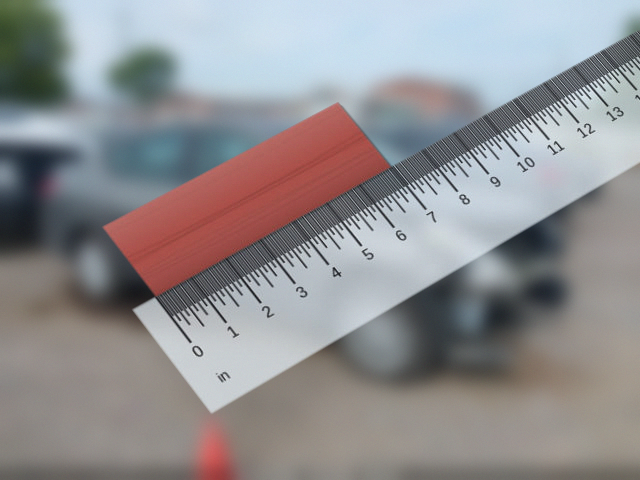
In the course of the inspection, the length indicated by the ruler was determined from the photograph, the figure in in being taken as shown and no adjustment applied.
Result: 7 in
